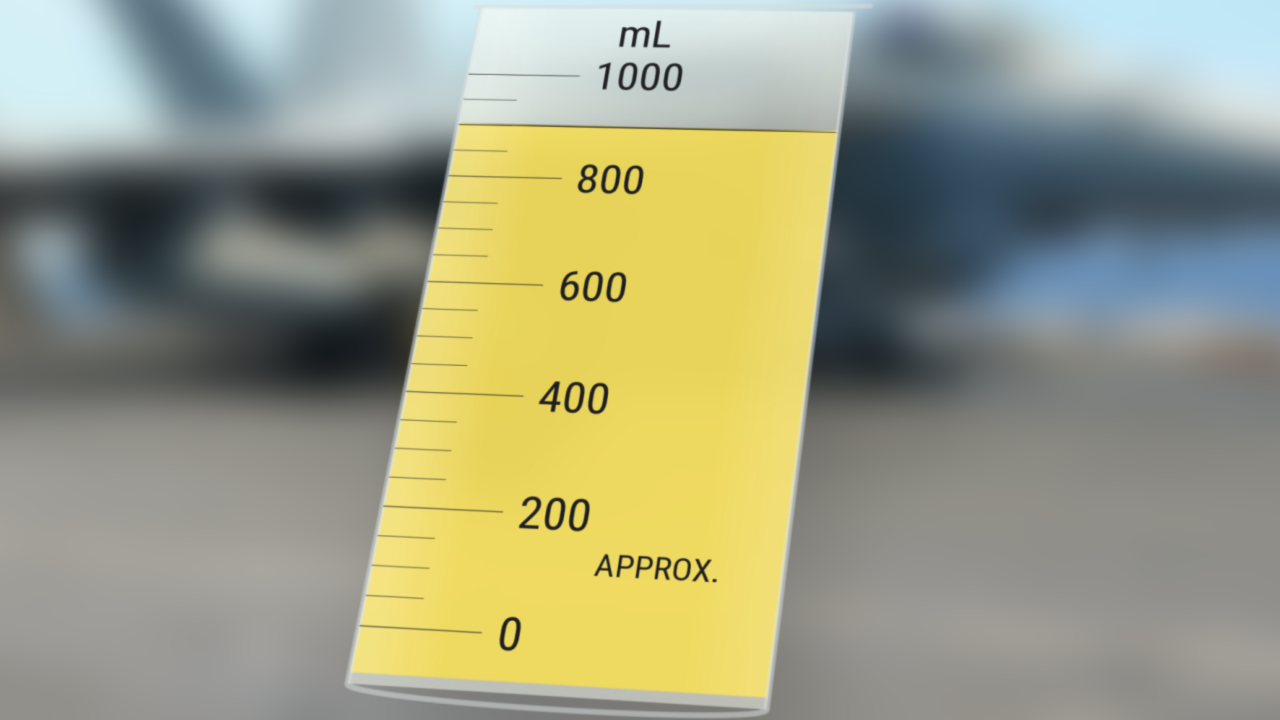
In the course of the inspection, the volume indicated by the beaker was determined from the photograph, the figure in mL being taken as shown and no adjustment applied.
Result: 900 mL
